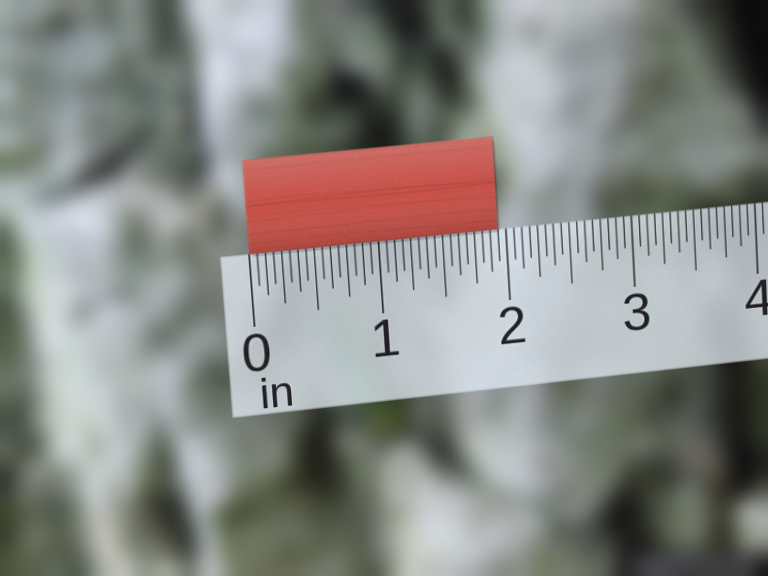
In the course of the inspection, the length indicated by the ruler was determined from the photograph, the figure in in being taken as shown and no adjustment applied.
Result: 1.9375 in
